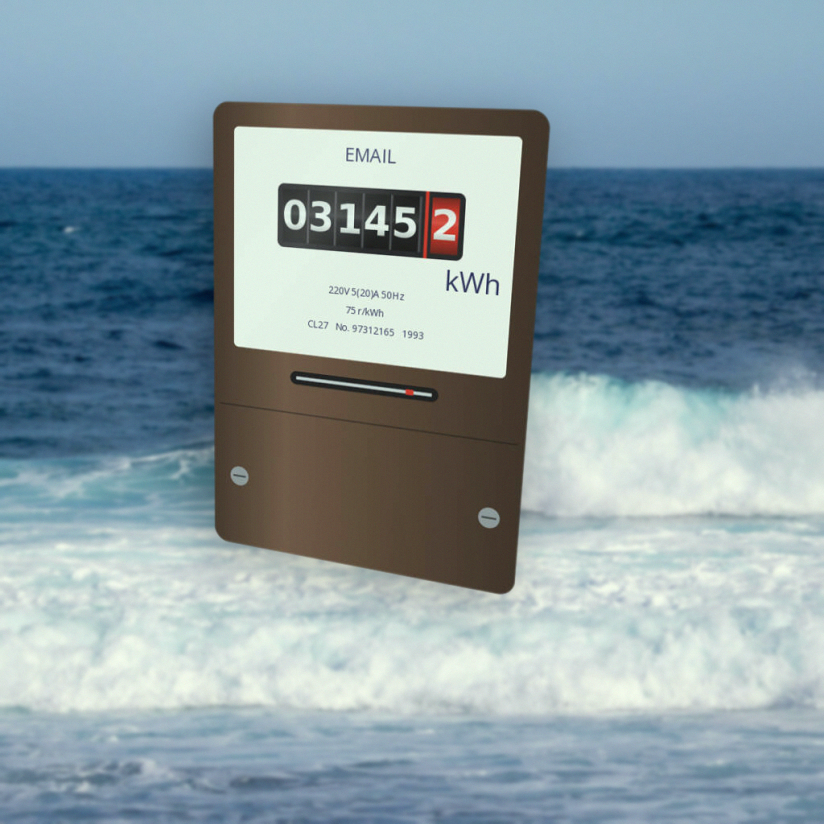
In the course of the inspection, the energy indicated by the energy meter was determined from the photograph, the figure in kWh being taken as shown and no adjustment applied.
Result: 3145.2 kWh
